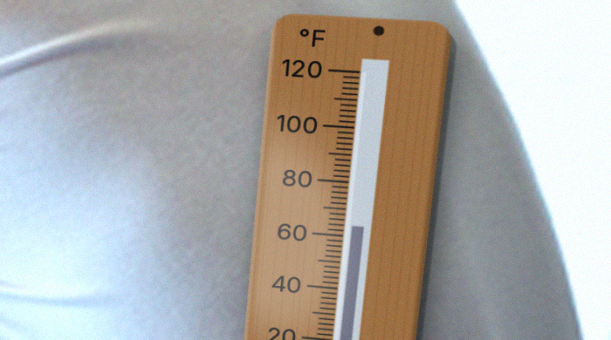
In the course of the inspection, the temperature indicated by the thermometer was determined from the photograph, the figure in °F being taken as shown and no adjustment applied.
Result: 64 °F
